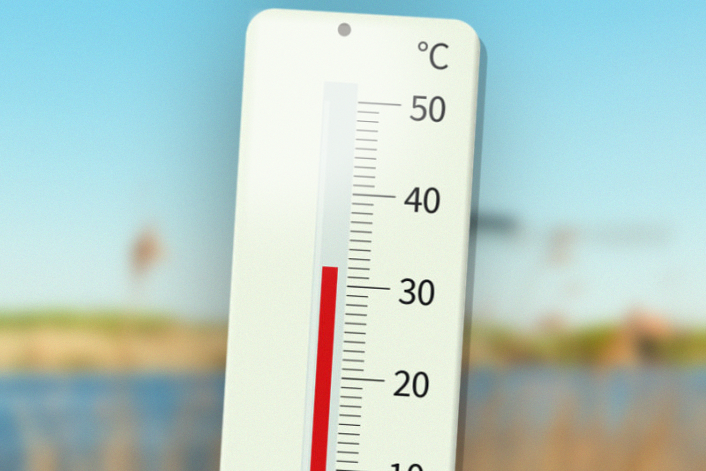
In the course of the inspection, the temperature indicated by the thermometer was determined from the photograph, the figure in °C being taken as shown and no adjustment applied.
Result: 32 °C
